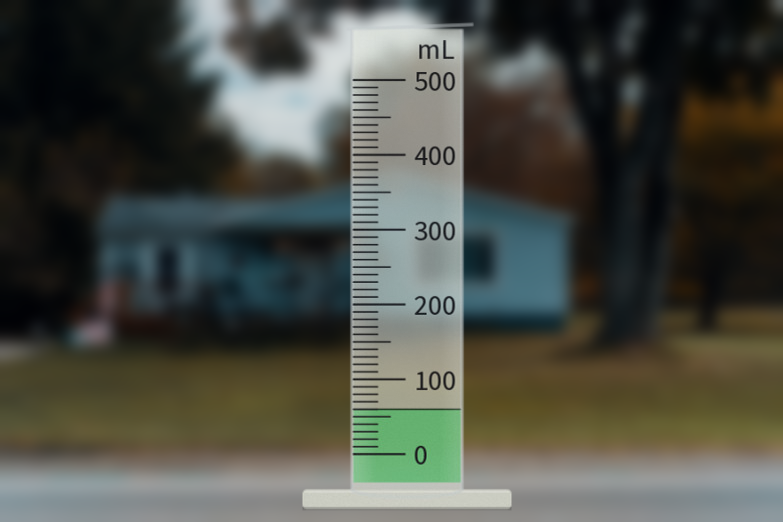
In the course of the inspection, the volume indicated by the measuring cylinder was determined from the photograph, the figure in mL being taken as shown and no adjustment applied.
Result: 60 mL
